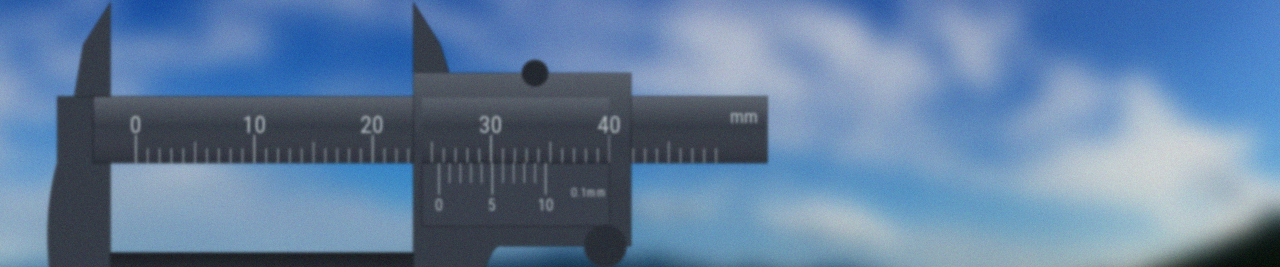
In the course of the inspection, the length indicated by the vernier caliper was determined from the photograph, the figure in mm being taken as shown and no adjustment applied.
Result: 25.6 mm
